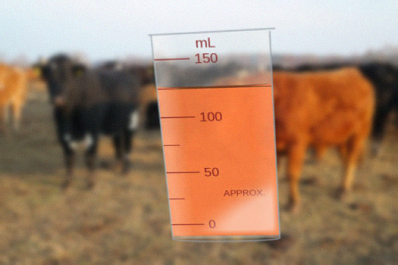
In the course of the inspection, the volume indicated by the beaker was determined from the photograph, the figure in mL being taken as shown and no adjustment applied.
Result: 125 mL
